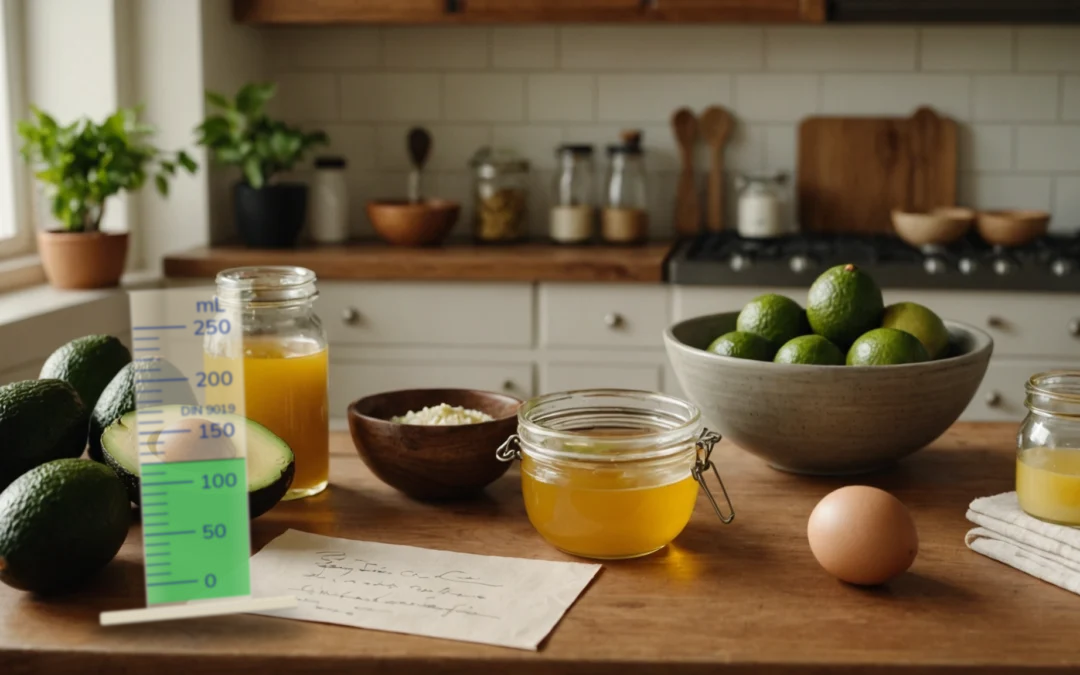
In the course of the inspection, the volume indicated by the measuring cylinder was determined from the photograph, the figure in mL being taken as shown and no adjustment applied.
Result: 120 mL
